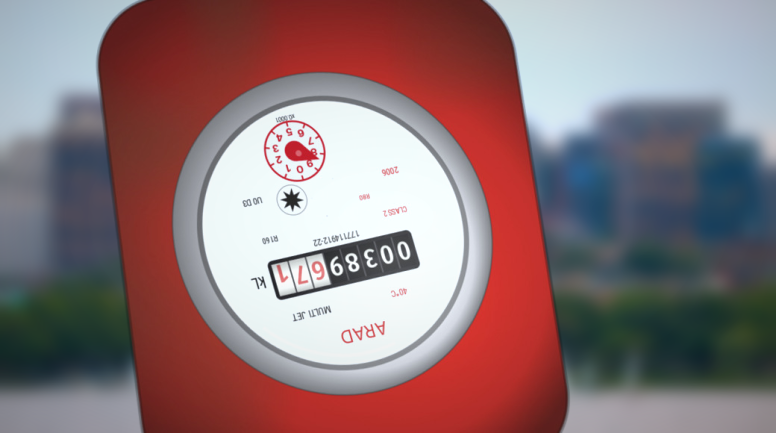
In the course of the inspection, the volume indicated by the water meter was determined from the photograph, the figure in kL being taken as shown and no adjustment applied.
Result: 389.6708 kL
